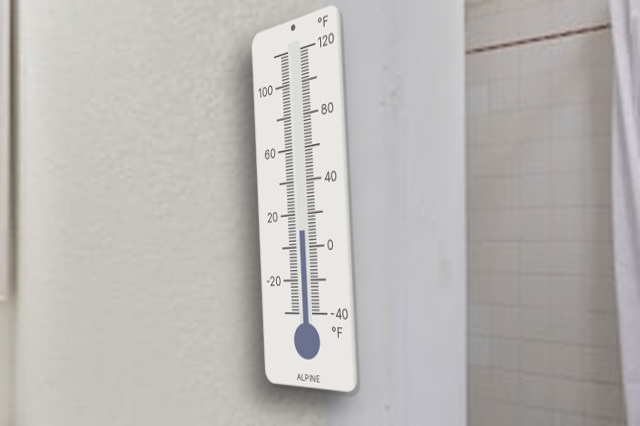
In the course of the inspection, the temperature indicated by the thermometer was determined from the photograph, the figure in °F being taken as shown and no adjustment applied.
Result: 10 °F
